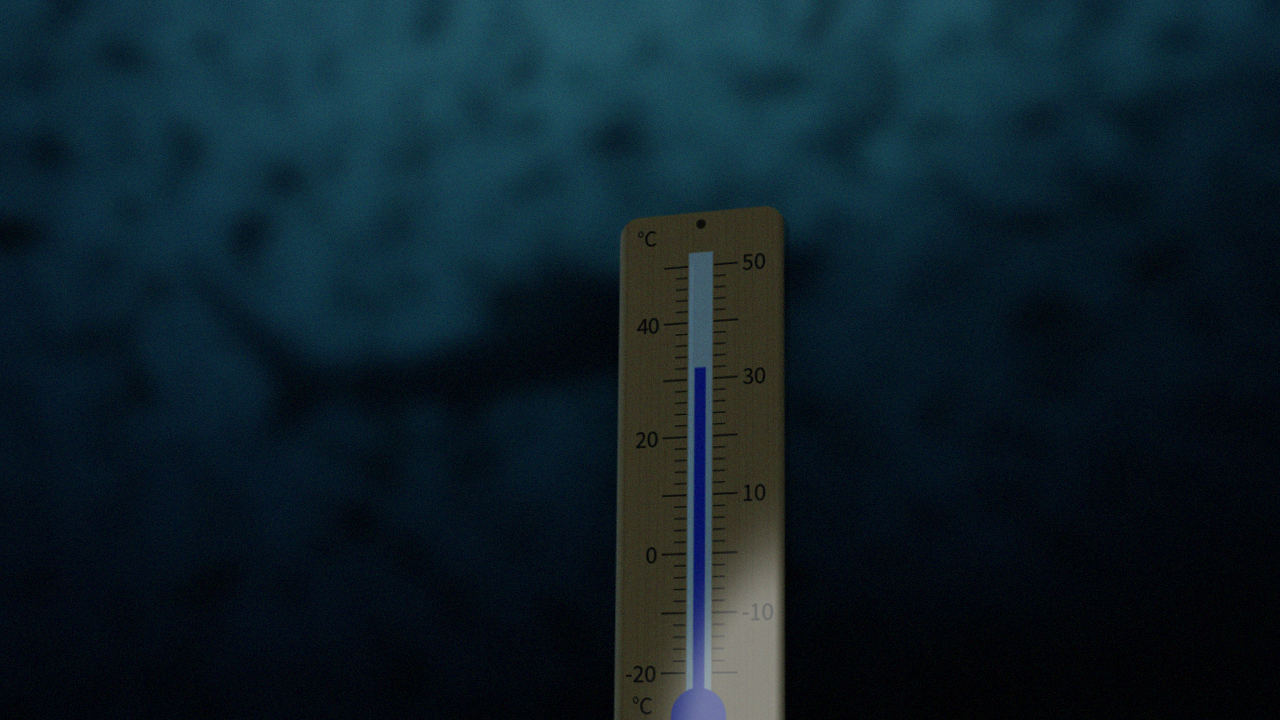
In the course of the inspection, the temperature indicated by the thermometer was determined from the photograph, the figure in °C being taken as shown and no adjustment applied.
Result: 32 °C
